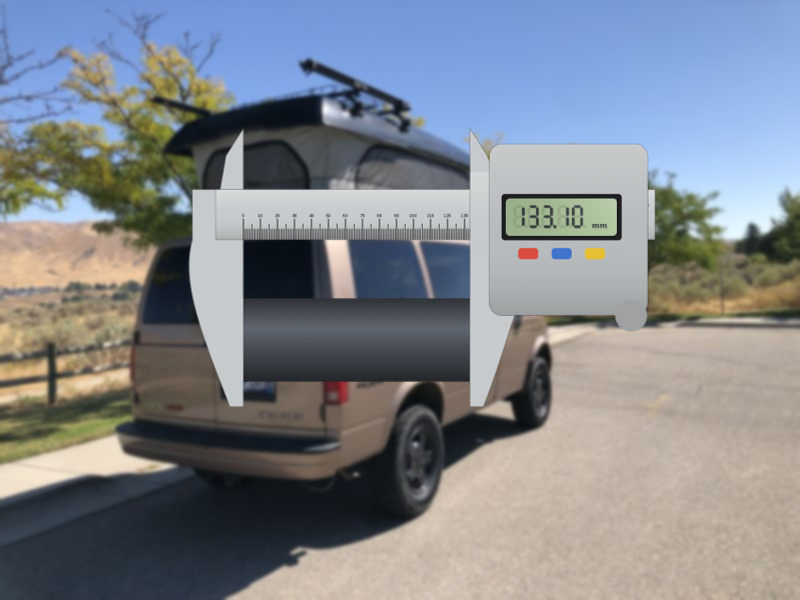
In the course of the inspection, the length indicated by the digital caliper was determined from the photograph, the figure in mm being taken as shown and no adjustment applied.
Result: 133.10 mm
